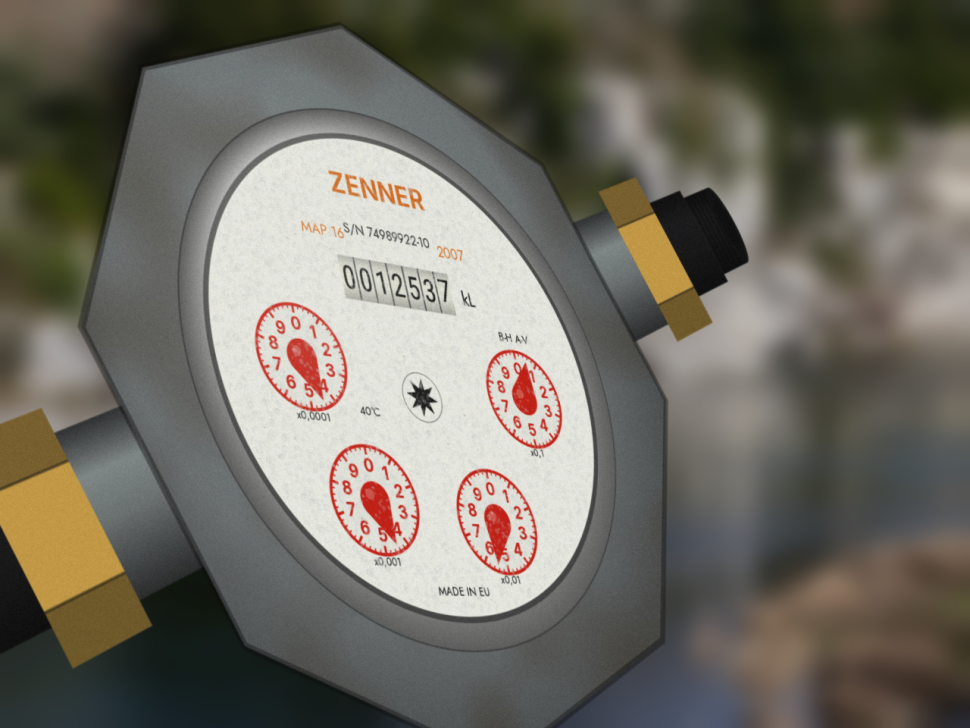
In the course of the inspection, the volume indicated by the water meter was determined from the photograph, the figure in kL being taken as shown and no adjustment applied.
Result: 12537.0544 kL
